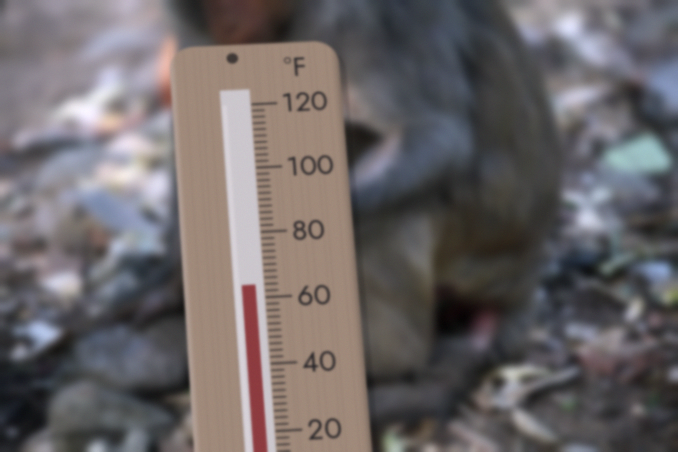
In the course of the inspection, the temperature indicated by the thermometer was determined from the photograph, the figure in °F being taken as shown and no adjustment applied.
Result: 64 °F
